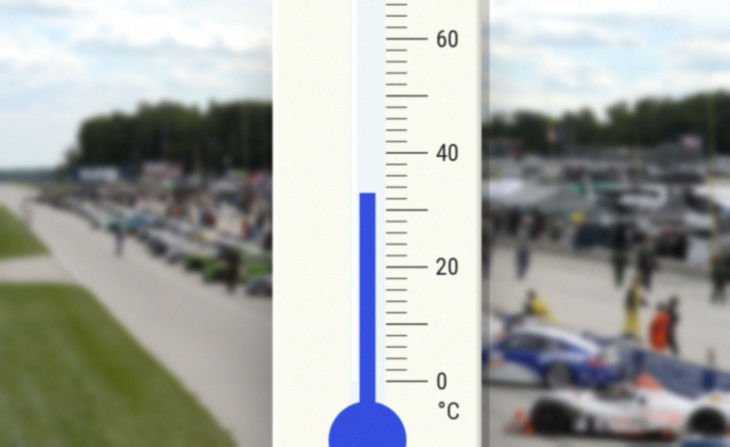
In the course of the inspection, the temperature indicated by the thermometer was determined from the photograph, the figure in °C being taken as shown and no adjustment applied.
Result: 33 °C
